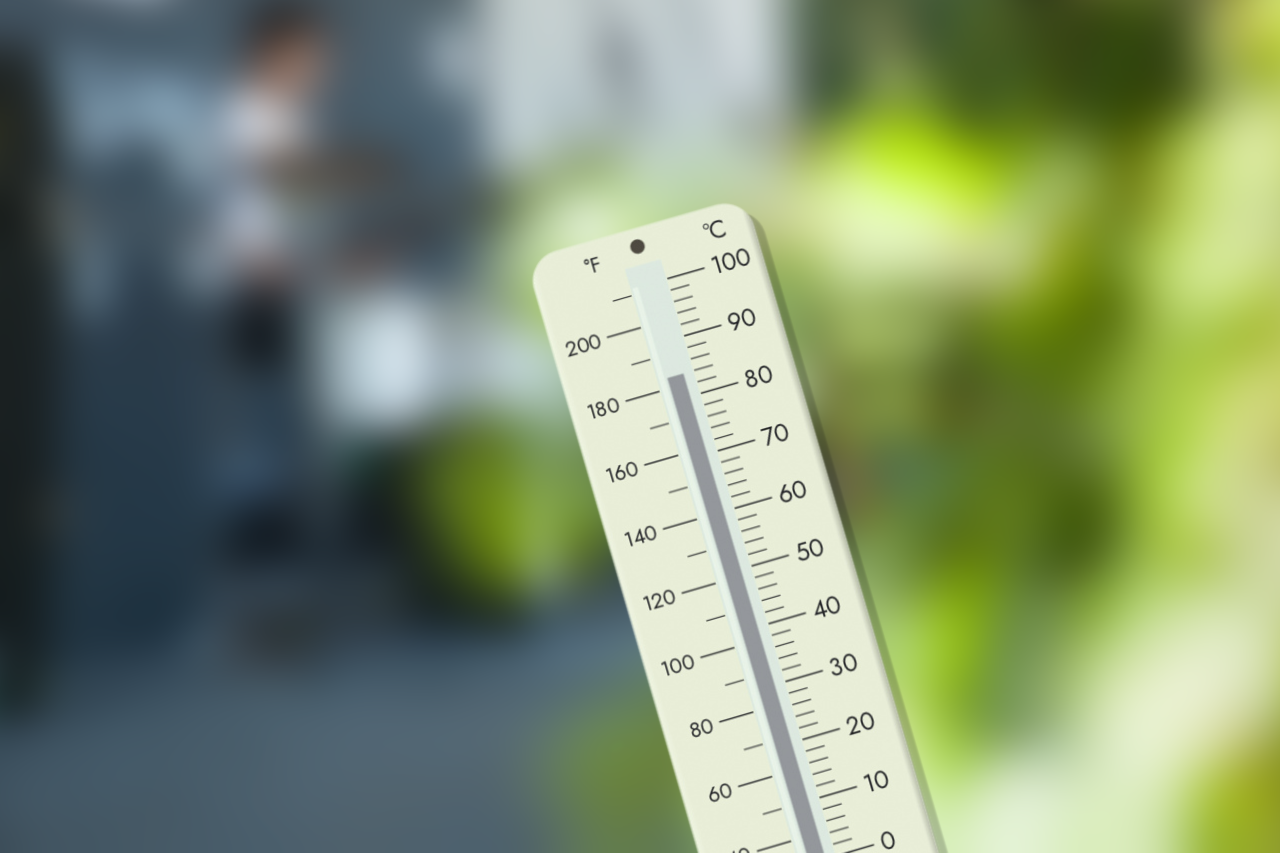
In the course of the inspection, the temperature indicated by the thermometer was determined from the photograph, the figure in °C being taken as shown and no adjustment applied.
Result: 84 °C
